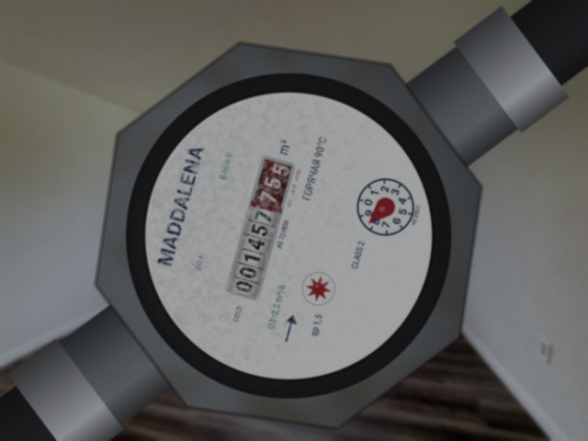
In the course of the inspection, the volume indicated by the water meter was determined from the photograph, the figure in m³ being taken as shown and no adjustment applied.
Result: 1457.7548 m³
